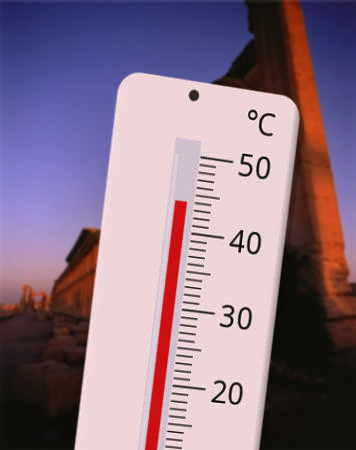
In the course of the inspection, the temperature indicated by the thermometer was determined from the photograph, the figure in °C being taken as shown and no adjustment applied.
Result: 44 °C
